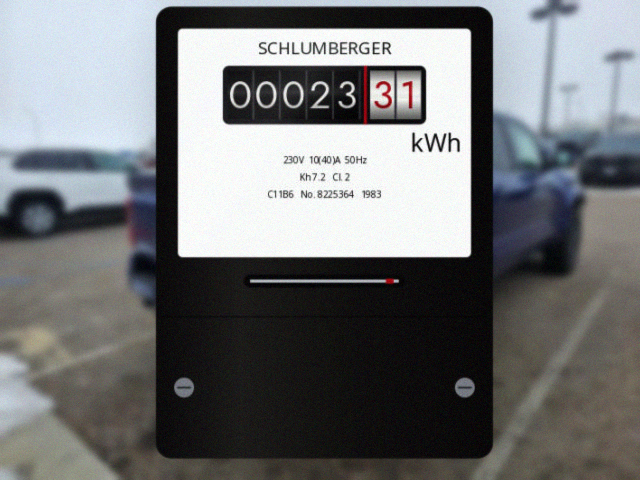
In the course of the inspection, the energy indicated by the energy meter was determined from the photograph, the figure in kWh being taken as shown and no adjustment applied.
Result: 23.31 kWh
